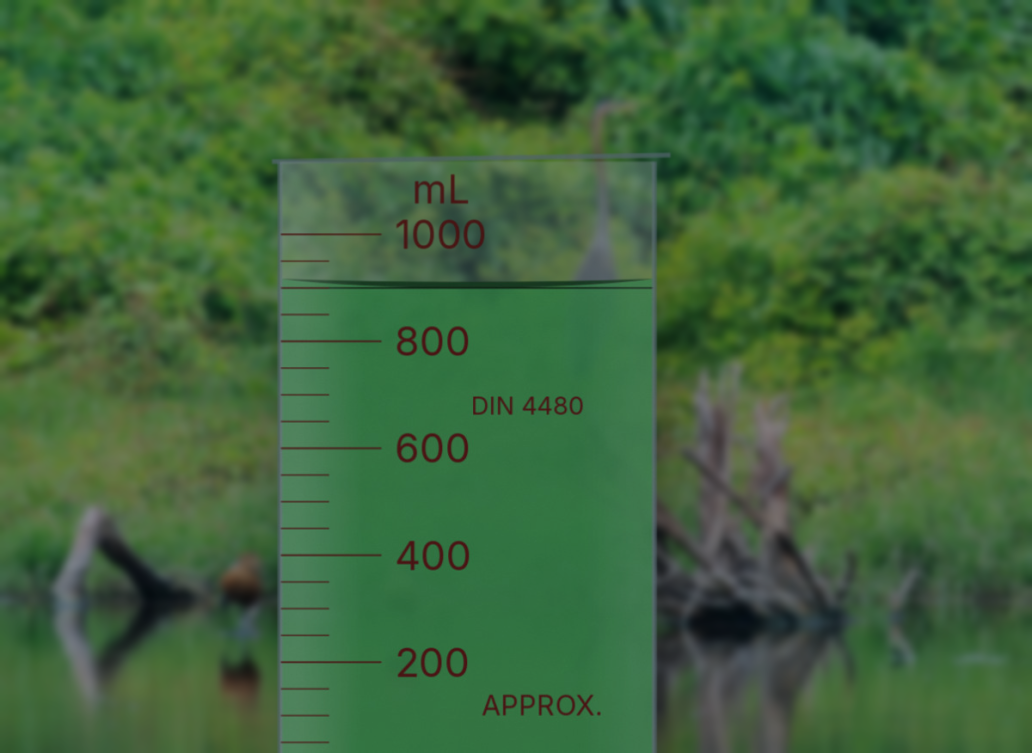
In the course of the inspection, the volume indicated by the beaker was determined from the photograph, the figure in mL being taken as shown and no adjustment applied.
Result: 900 mL
